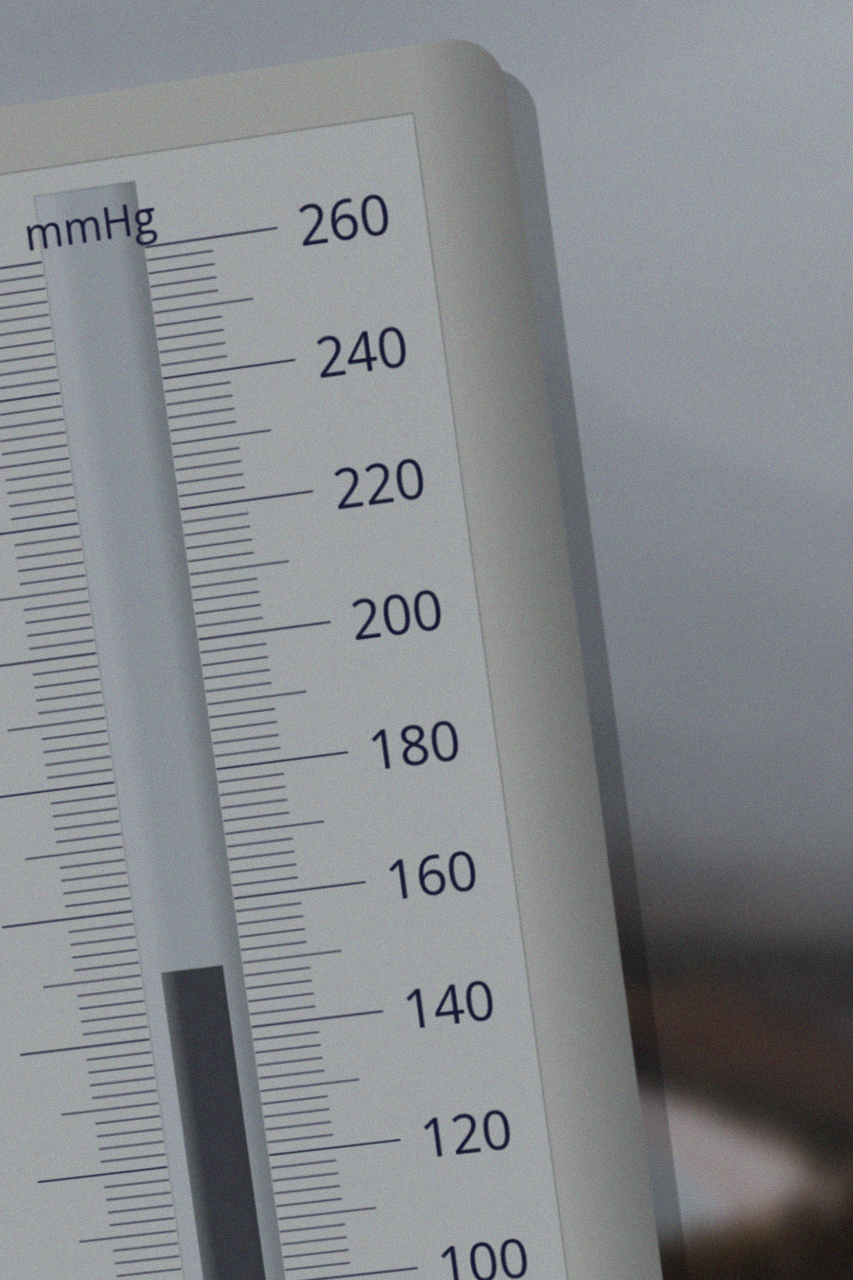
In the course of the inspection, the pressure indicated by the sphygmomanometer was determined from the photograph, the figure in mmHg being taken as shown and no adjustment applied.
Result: 150 mmHg
